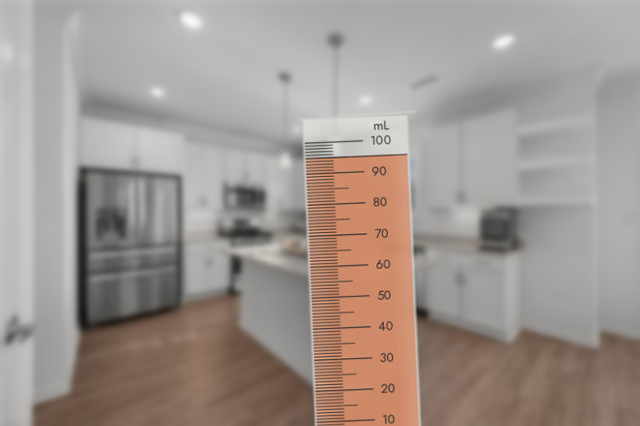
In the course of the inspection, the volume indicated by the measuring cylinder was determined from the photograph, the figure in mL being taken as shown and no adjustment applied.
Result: 95 mL
